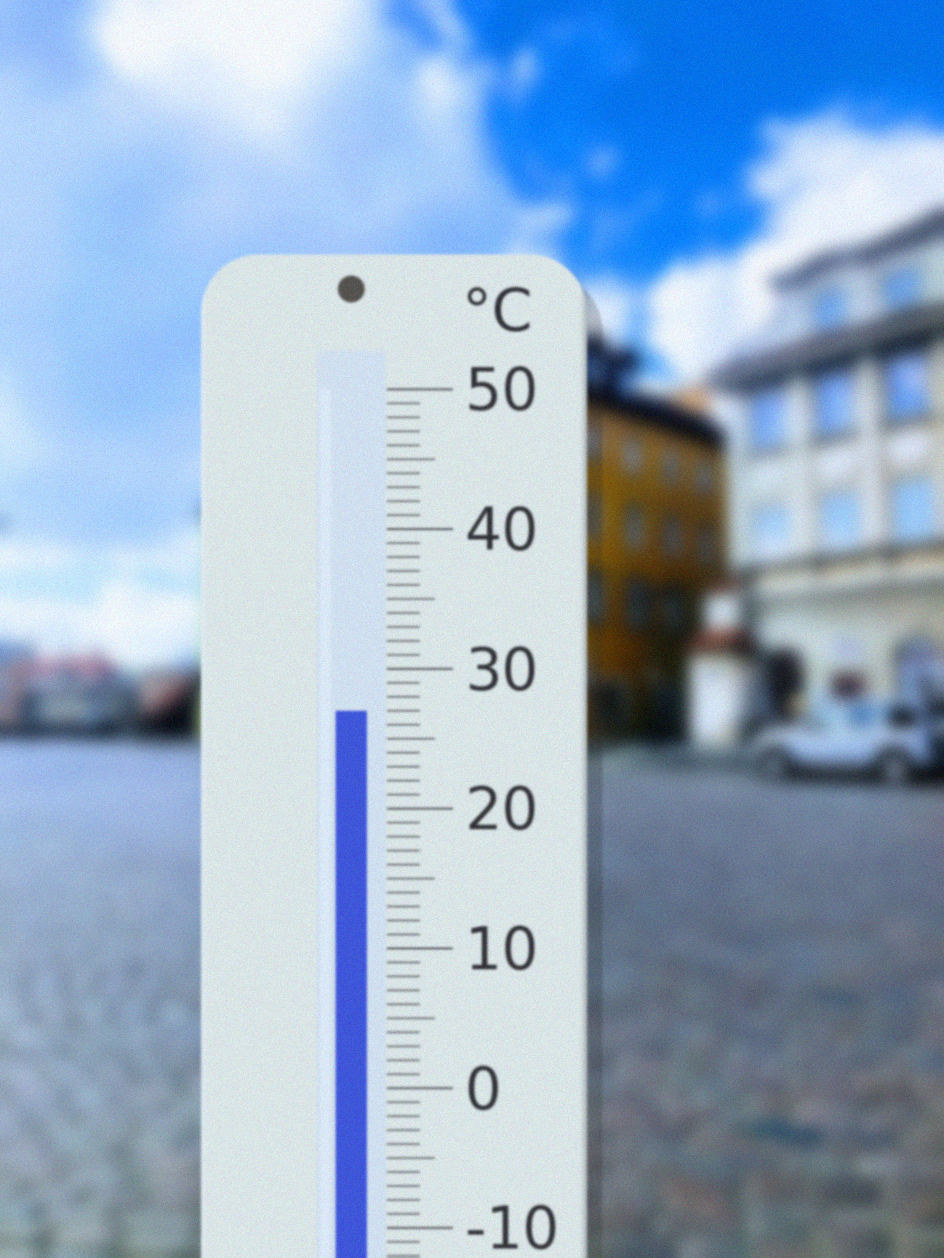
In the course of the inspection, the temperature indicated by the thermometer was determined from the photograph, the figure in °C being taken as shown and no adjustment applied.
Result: 27 °C
